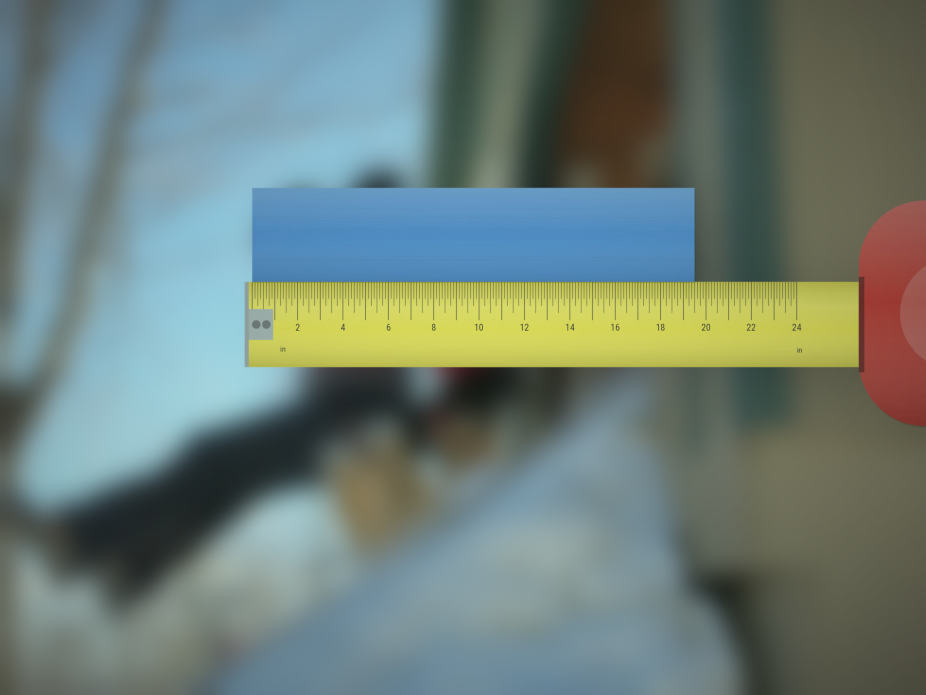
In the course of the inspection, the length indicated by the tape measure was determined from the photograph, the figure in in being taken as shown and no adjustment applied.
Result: 19.5 in
